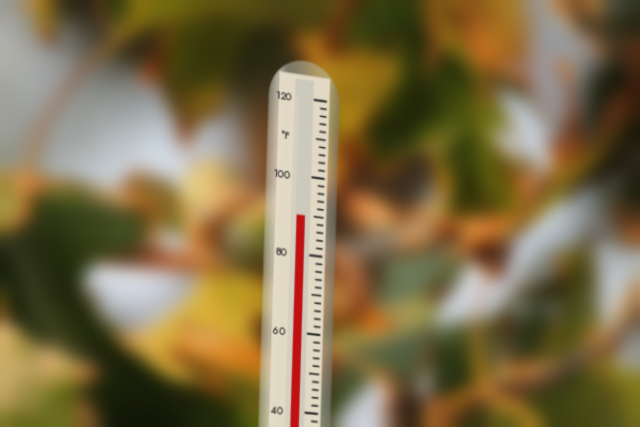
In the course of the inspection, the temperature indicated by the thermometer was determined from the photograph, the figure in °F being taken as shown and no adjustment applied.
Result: 90 °F
